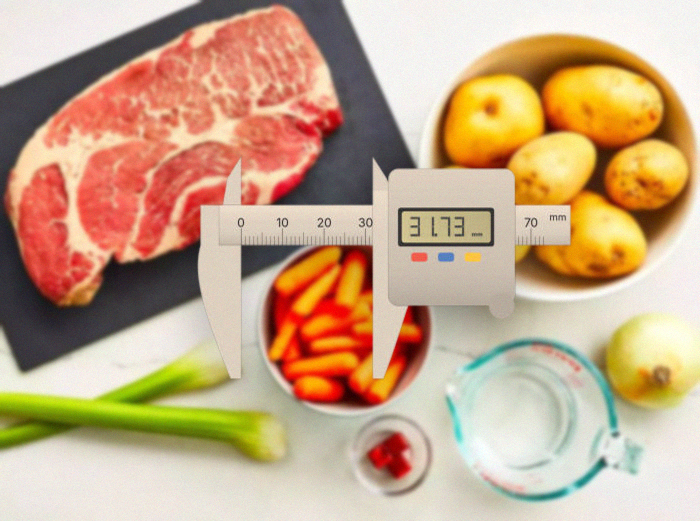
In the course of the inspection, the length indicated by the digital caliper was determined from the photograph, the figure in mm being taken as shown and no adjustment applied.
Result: 31.73 mm
